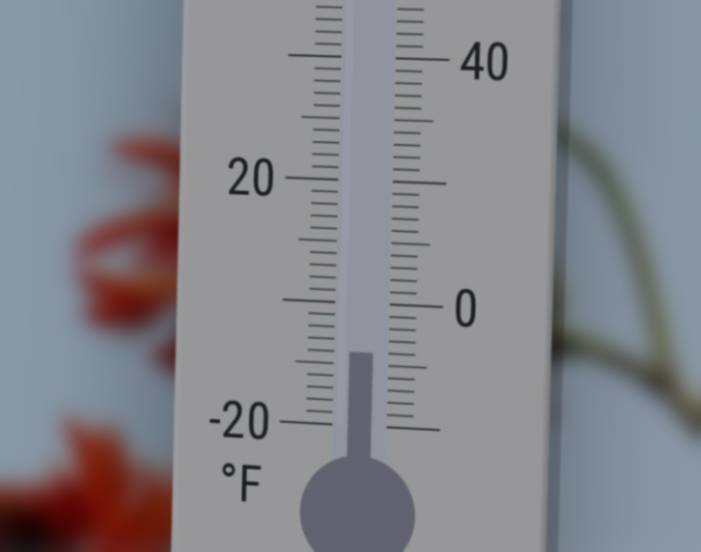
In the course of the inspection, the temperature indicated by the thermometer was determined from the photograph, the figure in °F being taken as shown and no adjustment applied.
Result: -8 °F
